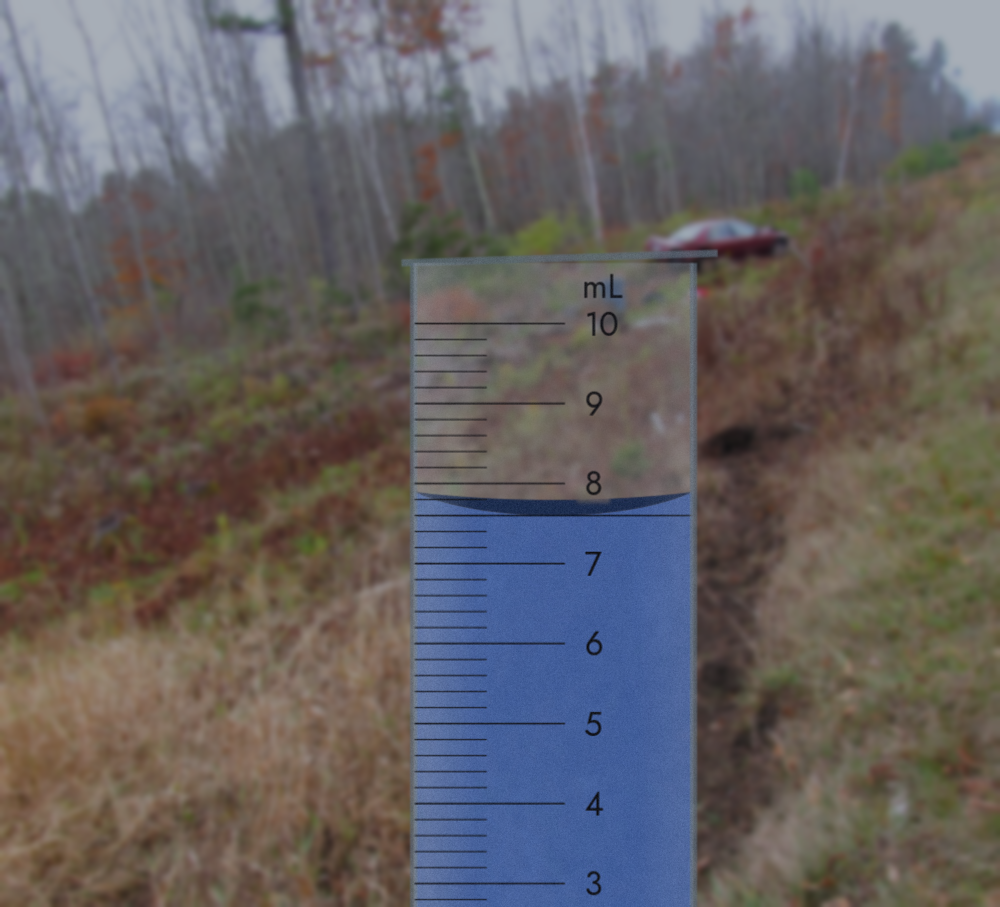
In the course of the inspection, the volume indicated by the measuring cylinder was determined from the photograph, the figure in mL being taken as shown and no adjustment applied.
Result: 7.6 mL
